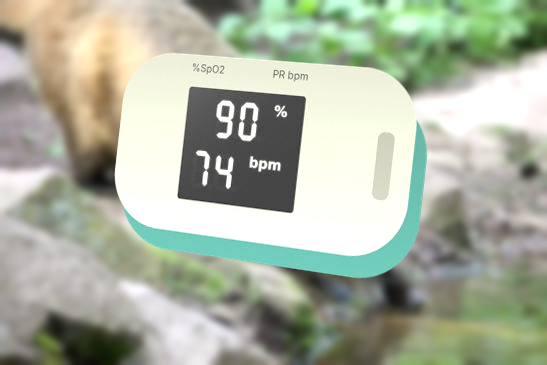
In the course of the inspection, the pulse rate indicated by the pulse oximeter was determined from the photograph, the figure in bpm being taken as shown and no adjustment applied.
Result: 74 bpm
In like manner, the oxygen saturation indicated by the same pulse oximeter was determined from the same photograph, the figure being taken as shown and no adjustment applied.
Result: 90 %
